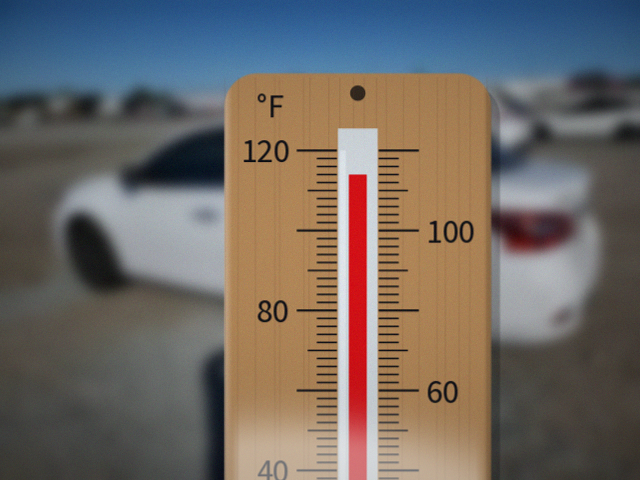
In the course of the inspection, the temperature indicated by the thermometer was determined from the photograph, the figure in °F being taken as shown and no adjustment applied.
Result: 114 °F
